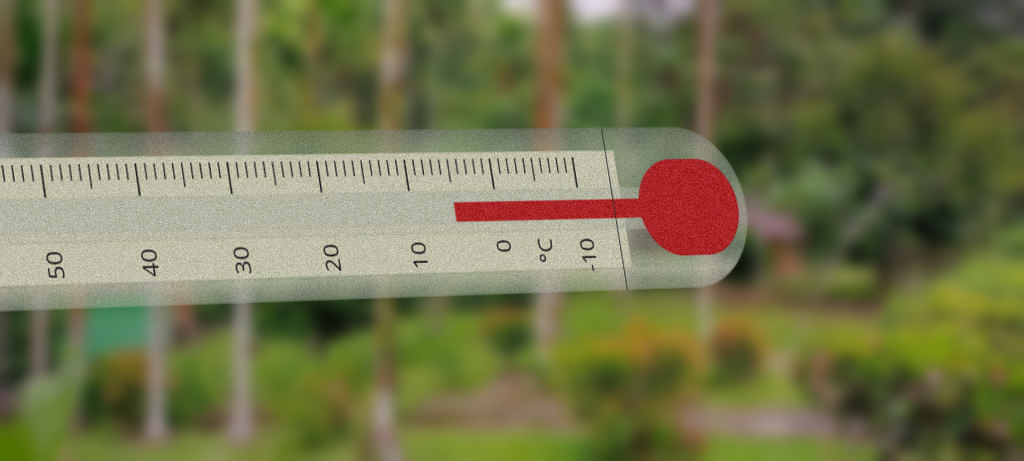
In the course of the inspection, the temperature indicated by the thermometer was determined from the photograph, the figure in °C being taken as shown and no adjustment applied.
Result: 5 °C
